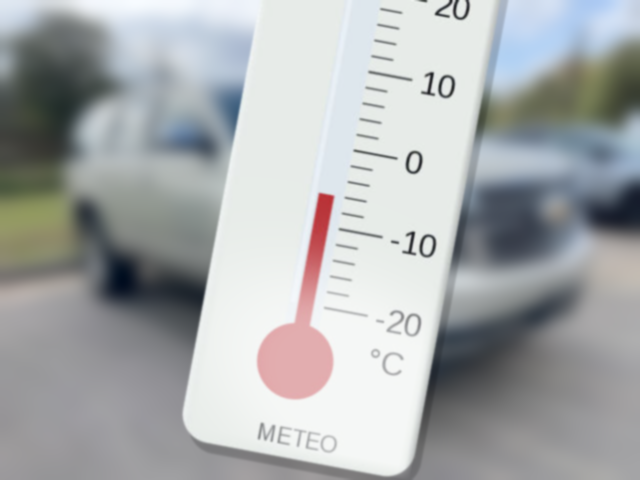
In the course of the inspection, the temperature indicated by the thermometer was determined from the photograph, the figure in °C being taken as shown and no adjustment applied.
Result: -6 °C
